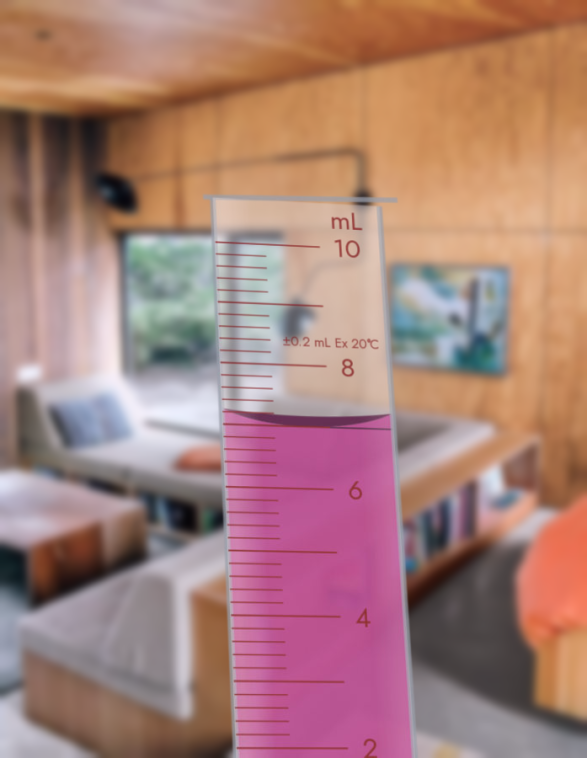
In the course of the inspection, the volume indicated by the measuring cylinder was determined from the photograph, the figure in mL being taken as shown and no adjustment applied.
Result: 7 mL
